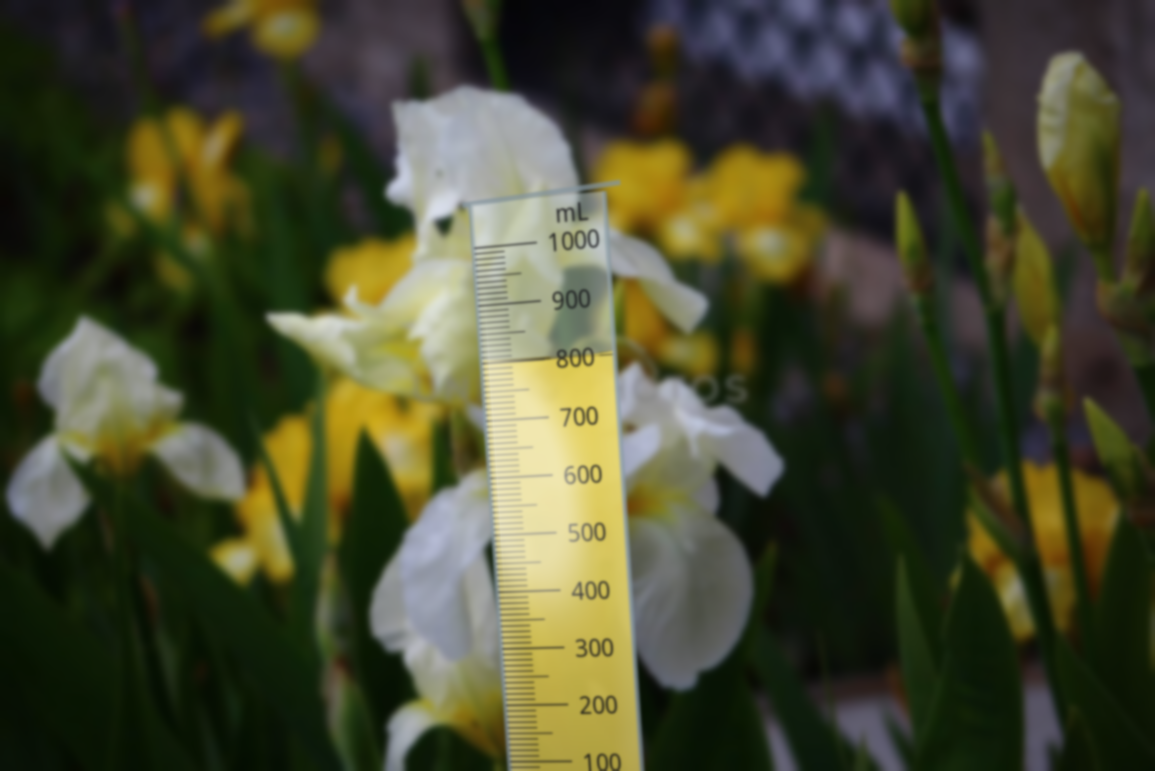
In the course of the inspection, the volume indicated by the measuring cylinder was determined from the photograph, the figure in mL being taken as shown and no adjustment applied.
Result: 800 mL
